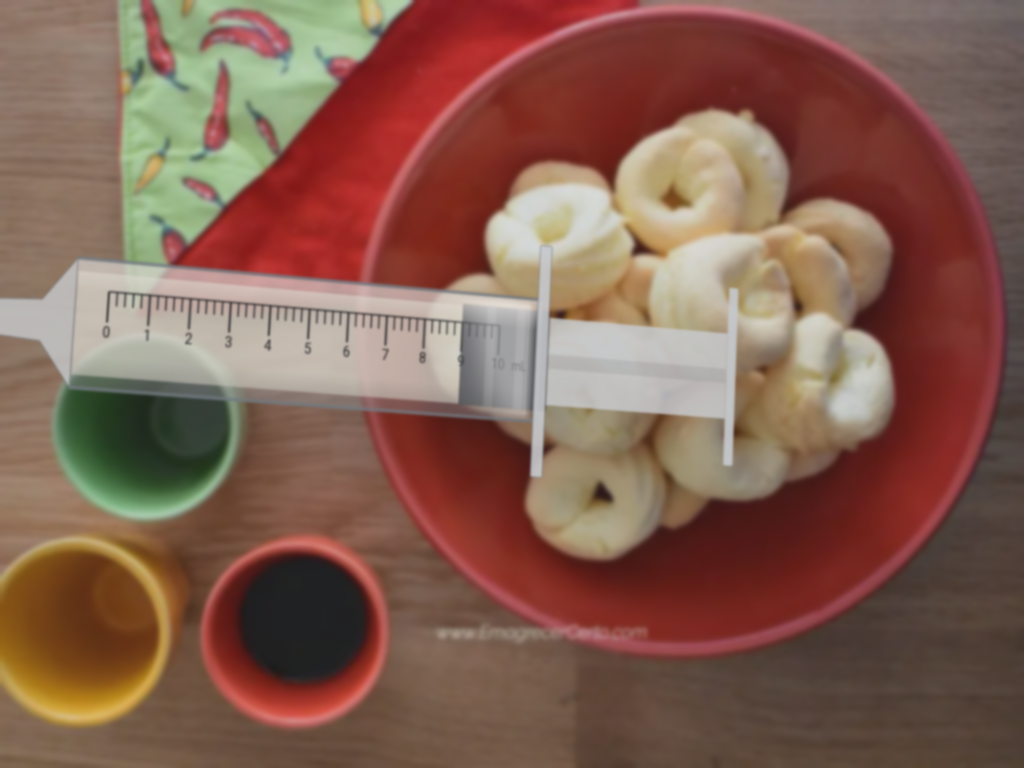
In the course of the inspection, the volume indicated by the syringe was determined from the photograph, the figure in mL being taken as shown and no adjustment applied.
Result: 9 mL
